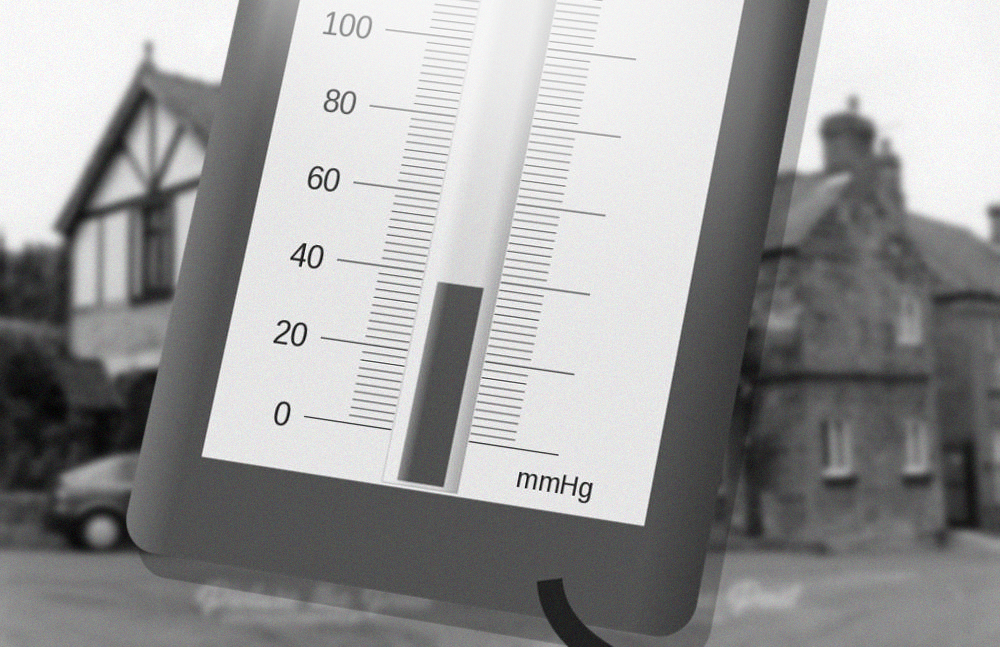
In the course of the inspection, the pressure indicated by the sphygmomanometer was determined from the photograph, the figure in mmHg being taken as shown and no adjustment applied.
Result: 38 mmHg
